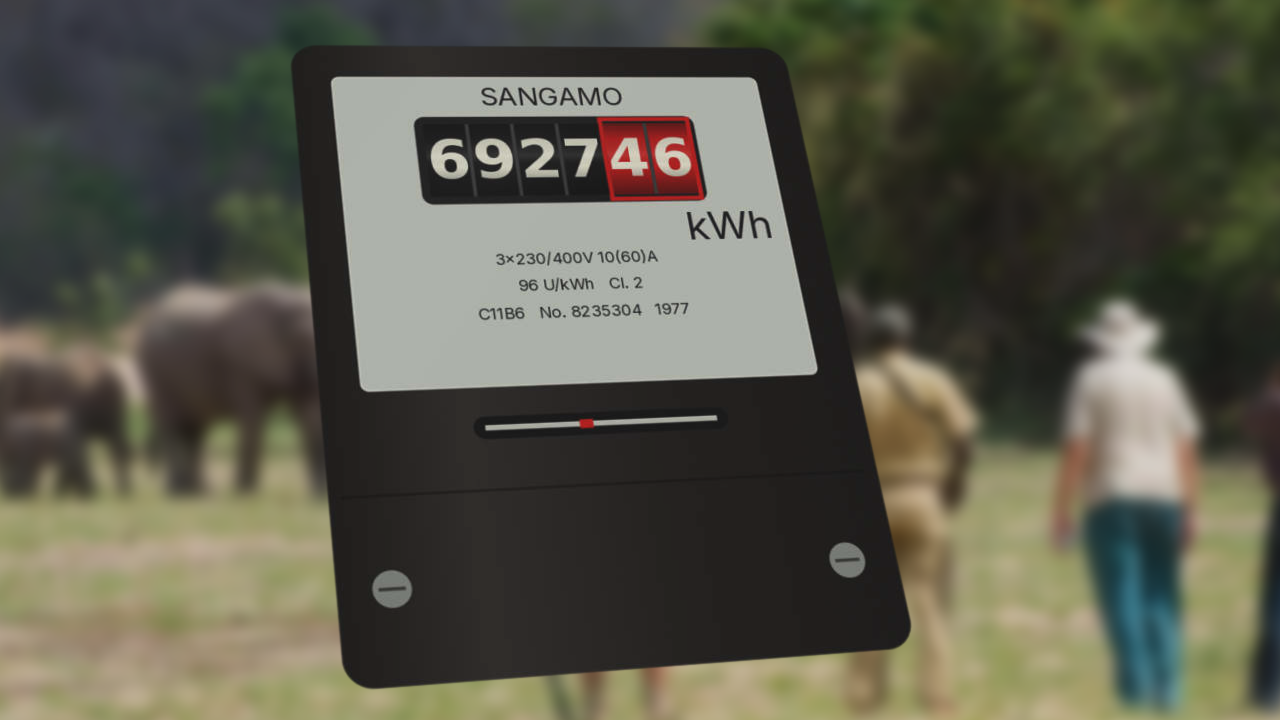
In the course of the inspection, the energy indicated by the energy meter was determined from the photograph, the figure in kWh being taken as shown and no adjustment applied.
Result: 6927.46 kWh
